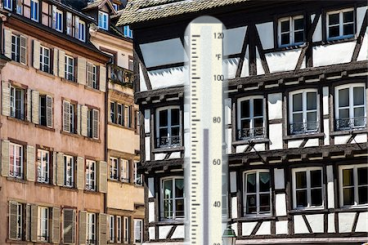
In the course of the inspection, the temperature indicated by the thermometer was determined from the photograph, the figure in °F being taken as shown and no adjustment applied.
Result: 76 °F
